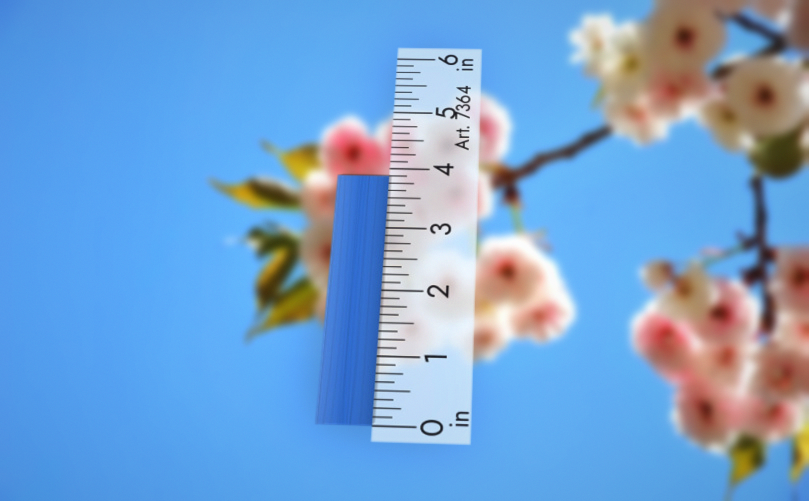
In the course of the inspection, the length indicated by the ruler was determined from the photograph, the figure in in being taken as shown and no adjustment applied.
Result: 3.875 in
